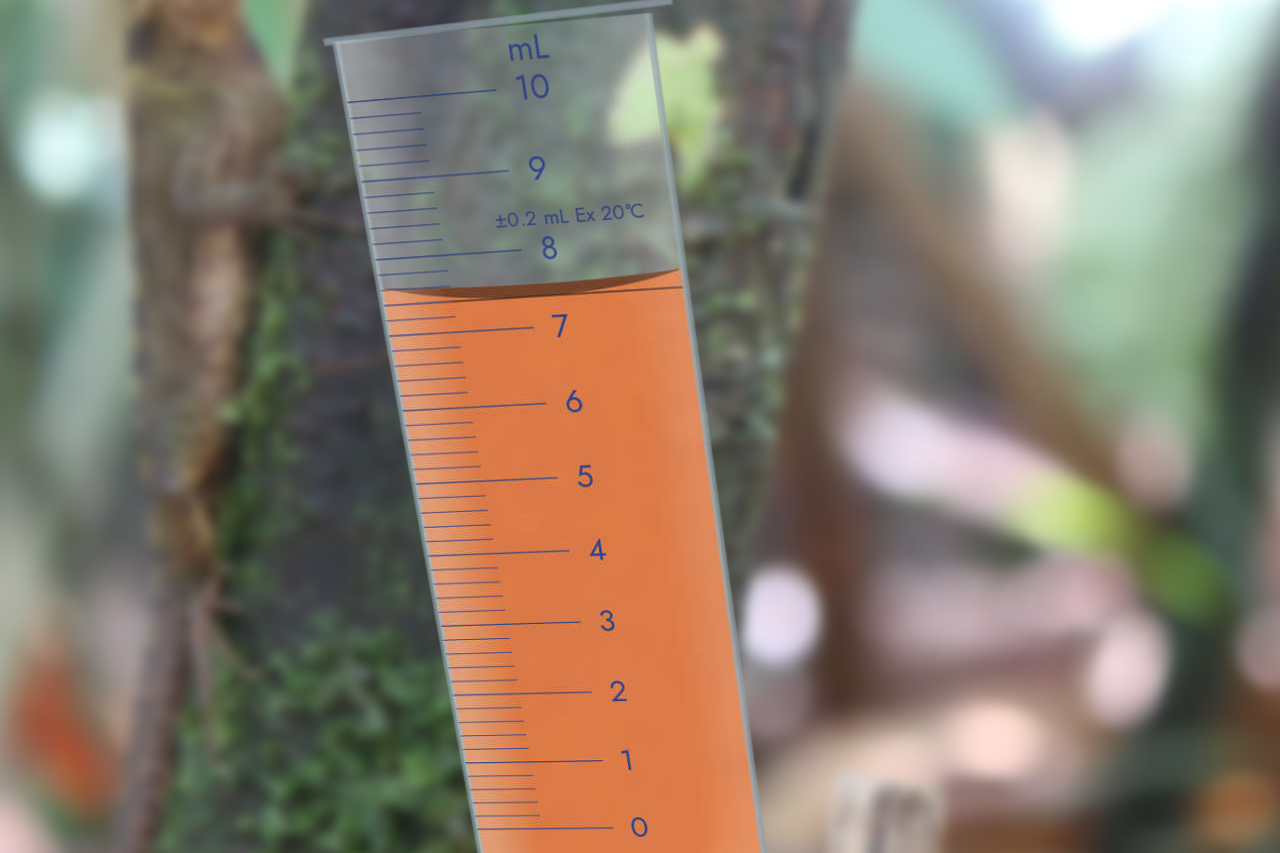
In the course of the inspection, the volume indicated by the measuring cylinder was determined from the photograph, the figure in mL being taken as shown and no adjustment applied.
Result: 7.4 mL
